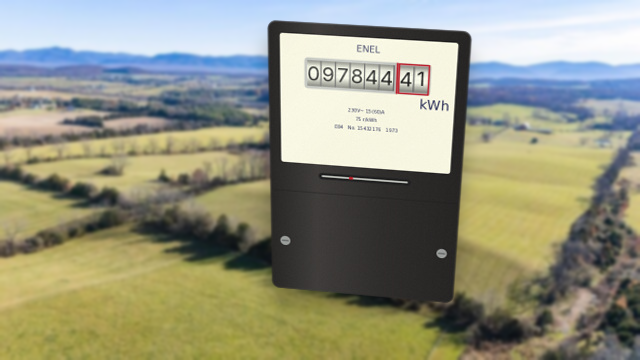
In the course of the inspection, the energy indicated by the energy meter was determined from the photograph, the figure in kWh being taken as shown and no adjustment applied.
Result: 97844.41 kWh
